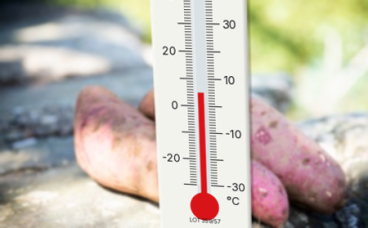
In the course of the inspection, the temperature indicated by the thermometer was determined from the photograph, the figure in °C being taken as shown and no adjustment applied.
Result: 5 °C
